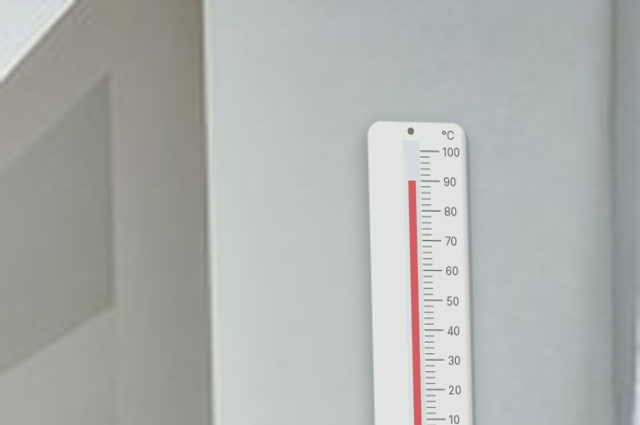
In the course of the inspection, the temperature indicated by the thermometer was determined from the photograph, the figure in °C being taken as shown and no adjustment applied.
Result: 90 °C
